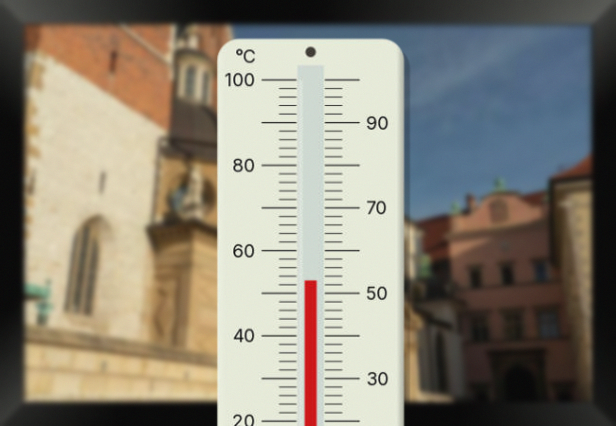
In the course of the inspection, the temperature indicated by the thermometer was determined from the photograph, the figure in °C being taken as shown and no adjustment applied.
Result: 53 °C
